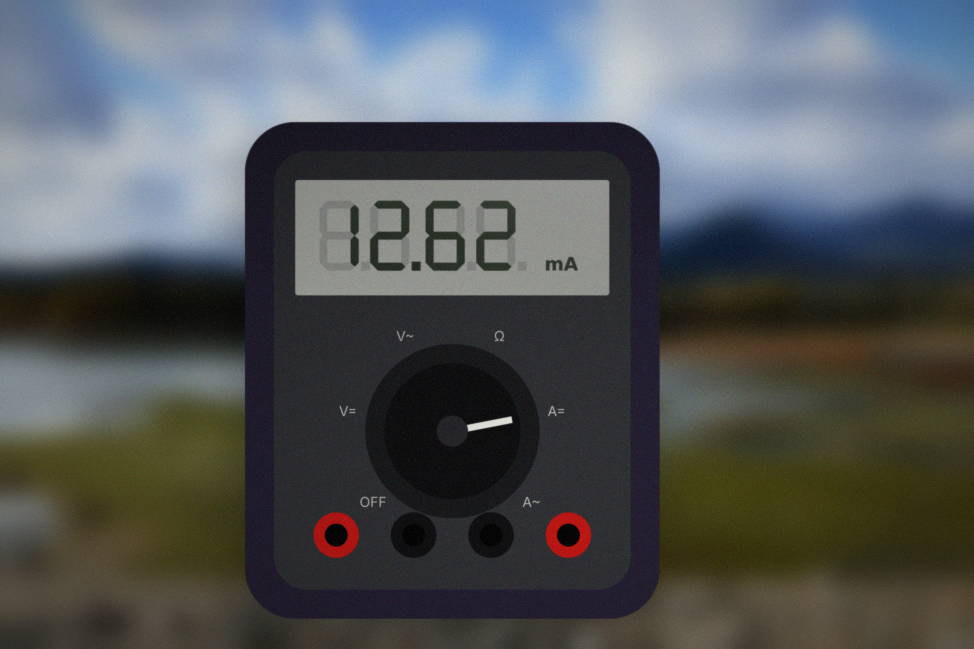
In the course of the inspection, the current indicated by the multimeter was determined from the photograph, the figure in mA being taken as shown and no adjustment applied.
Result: 12.62 mA
